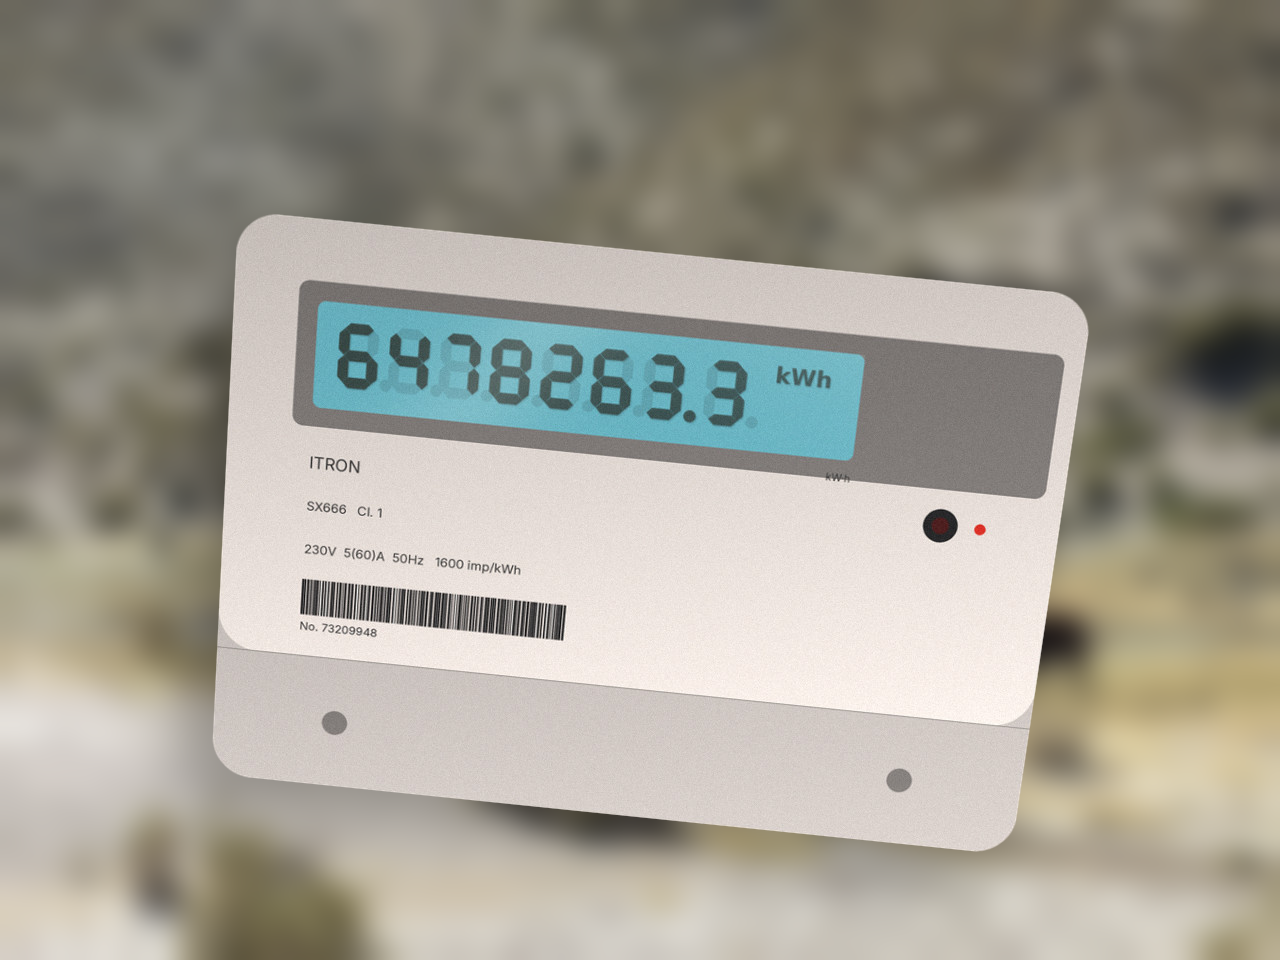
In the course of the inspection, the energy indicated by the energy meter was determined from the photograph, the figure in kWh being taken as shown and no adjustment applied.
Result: 6478263.3 kWh
